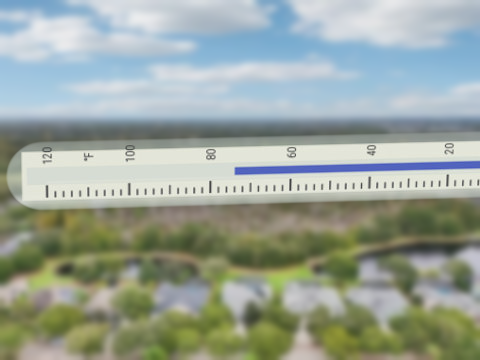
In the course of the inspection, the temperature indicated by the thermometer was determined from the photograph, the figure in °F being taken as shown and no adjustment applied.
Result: 74 °F
